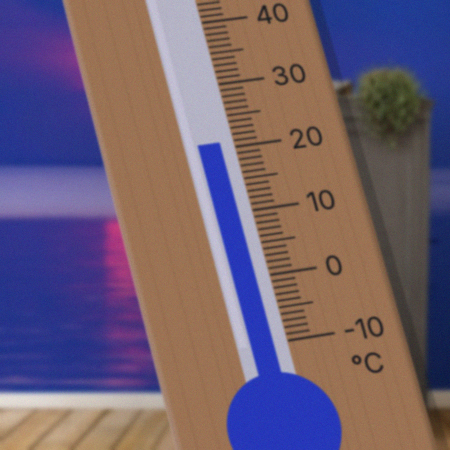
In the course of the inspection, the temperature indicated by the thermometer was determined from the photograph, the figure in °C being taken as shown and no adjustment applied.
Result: 21 °C
